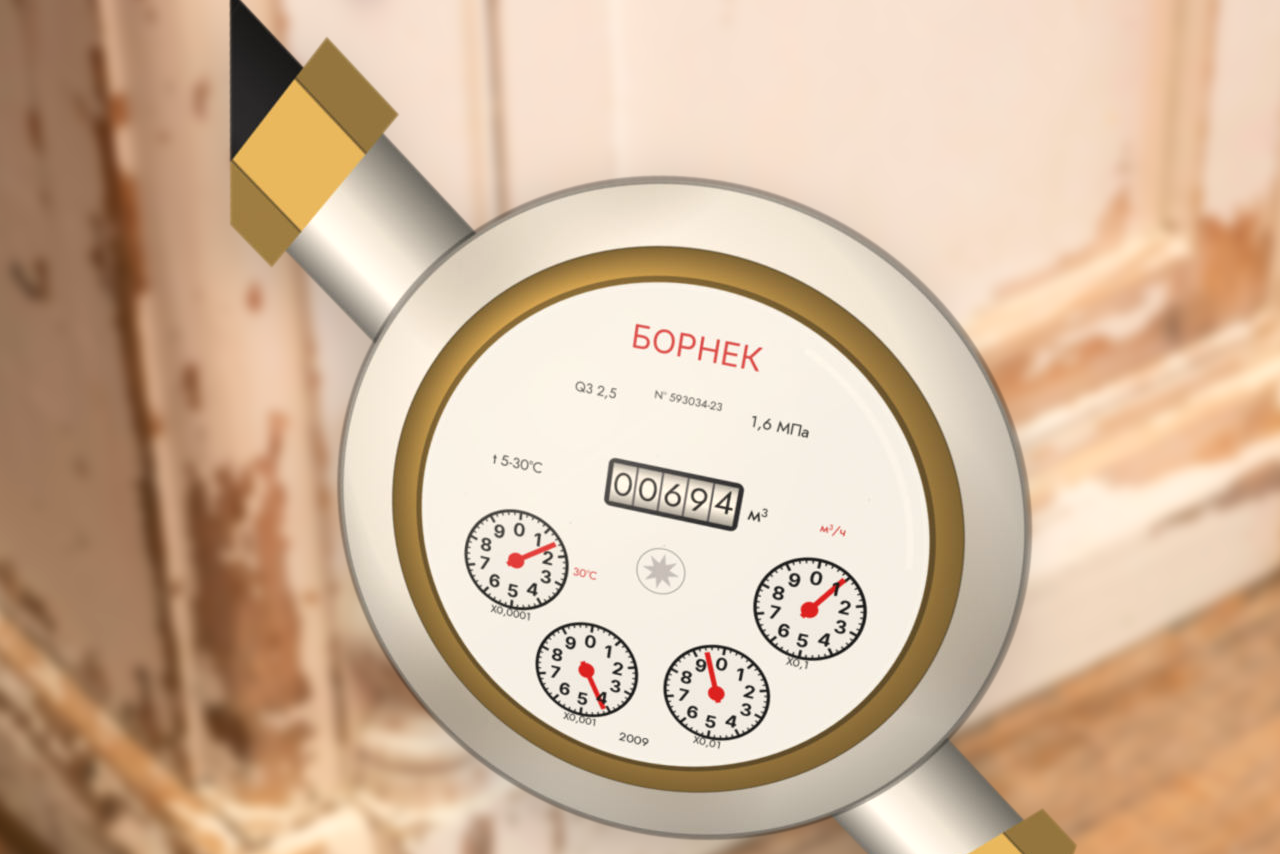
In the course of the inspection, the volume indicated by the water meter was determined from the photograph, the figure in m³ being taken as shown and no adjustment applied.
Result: 694.0941 m³
